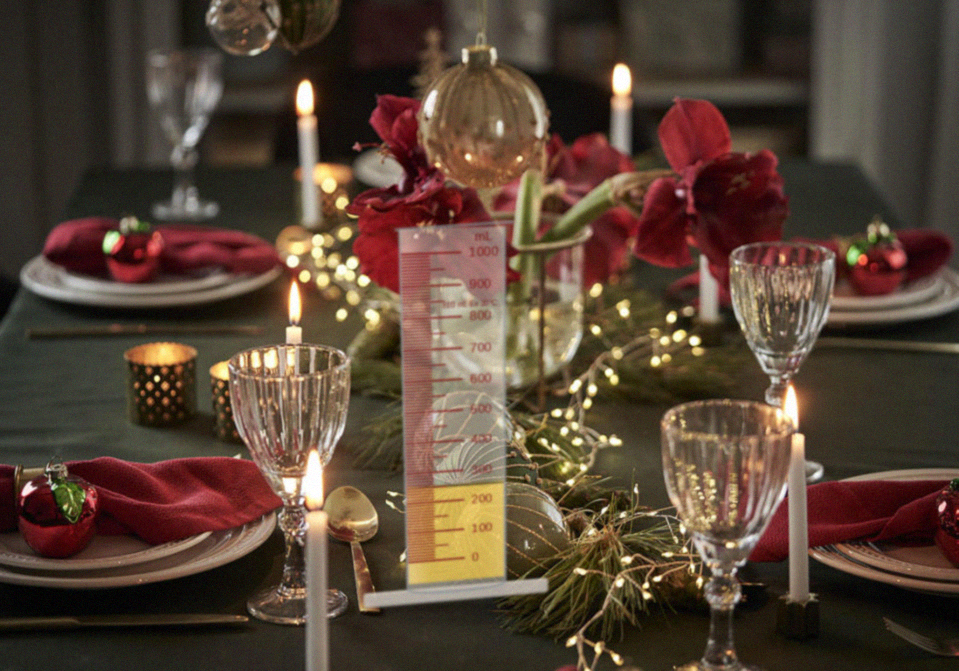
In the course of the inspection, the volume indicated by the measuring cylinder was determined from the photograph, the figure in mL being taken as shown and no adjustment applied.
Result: 250 mL
